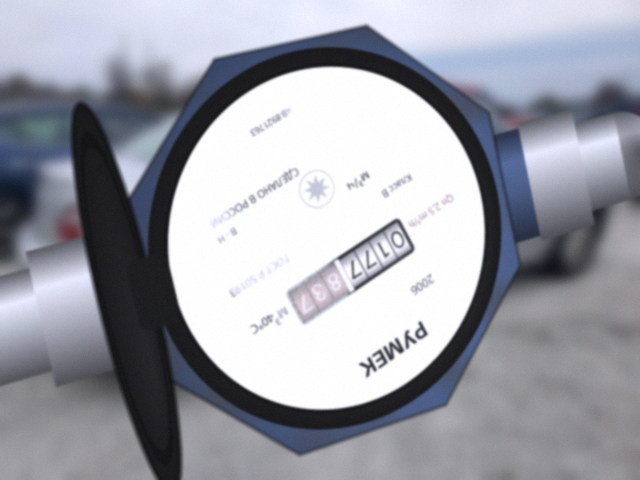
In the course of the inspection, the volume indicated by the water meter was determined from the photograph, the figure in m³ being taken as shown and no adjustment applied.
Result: 177.837 m³
